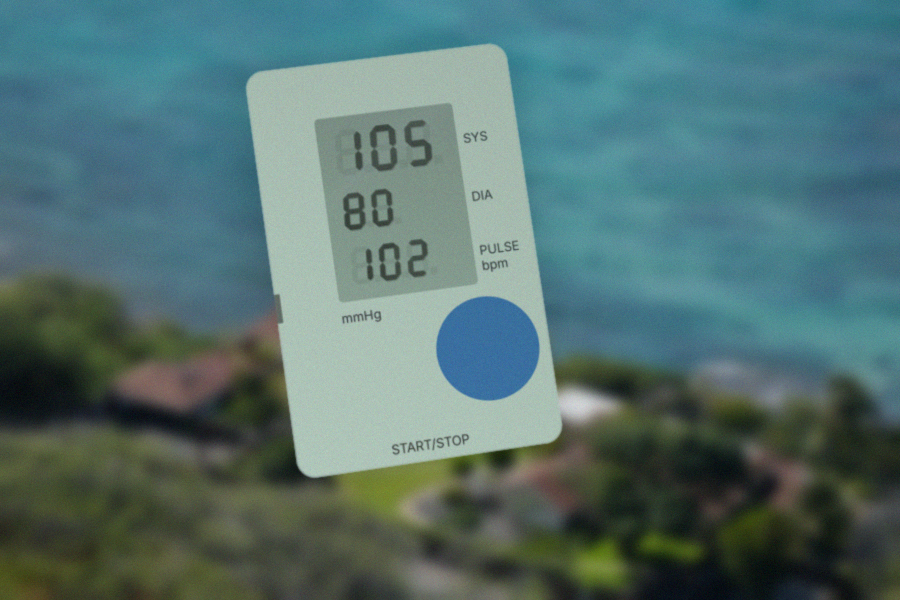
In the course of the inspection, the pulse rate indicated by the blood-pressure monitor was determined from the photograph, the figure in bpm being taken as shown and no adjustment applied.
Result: 102 bpm
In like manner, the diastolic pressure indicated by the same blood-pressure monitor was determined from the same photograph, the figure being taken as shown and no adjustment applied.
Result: 80 mmHg
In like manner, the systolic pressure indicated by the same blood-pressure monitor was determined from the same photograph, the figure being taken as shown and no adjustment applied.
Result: 105 mmHg
